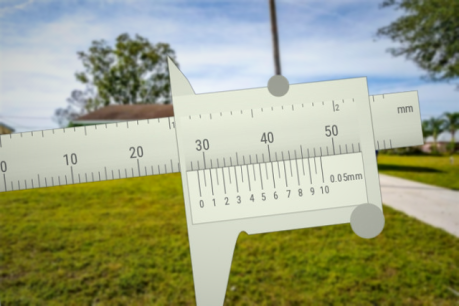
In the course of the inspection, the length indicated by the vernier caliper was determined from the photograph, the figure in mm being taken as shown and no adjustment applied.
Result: 28.8 mm
